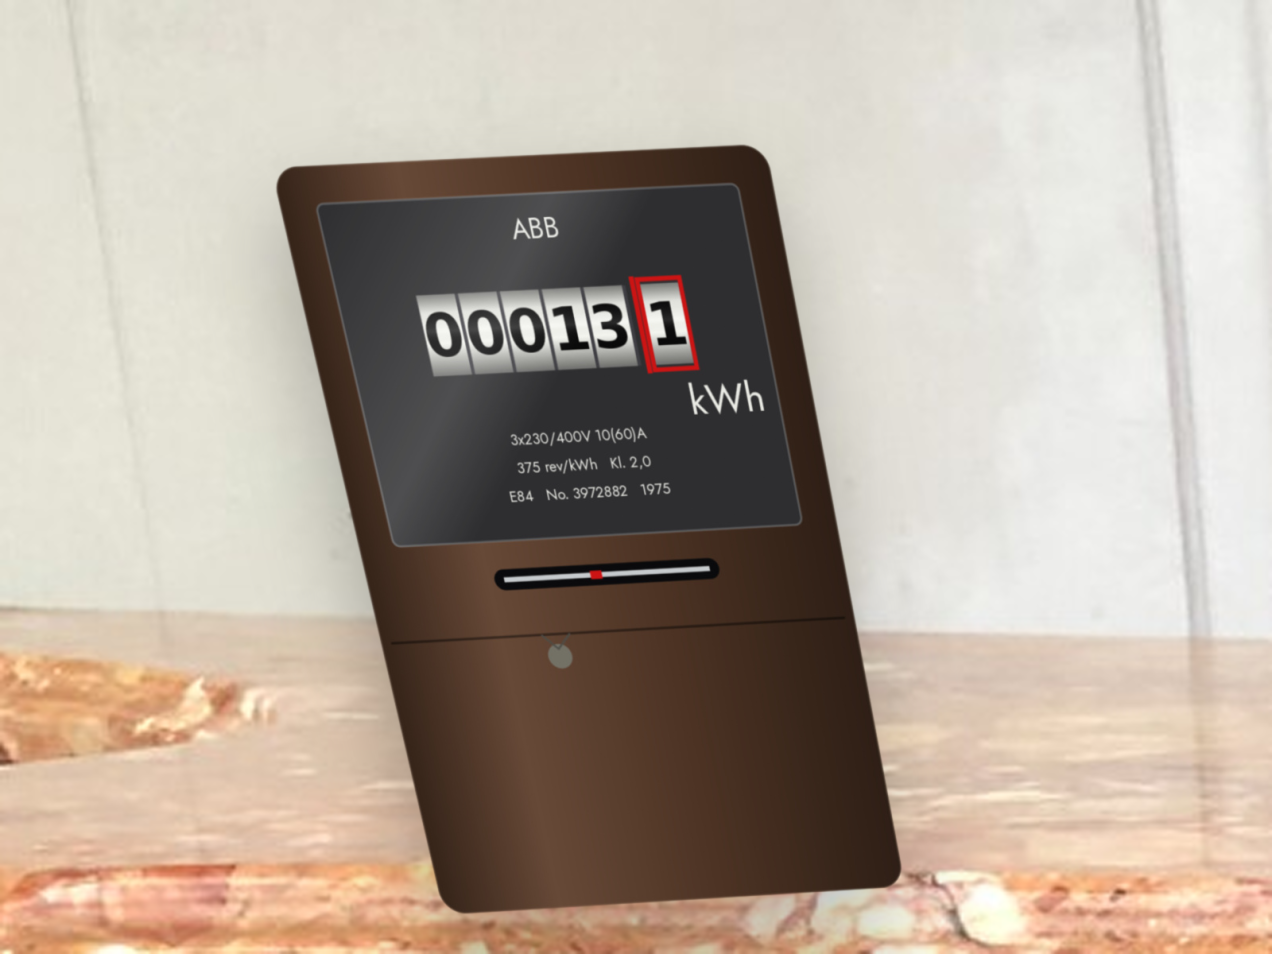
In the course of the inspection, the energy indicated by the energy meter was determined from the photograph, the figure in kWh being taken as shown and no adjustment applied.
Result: 13.1 kWh
